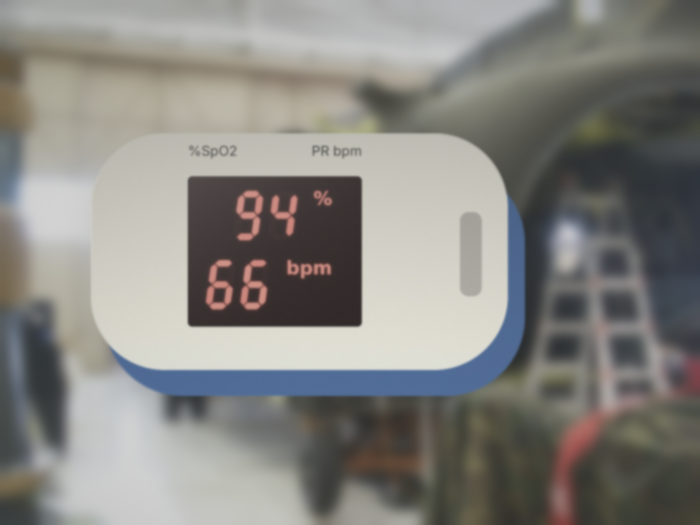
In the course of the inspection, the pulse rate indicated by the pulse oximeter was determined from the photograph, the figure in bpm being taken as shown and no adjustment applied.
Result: 66 bpm
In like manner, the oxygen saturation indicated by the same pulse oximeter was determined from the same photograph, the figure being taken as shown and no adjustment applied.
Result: 94 %
